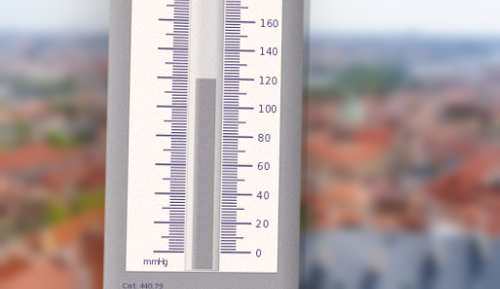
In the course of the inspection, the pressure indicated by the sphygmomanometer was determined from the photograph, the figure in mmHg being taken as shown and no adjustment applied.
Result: 120 mmHg
